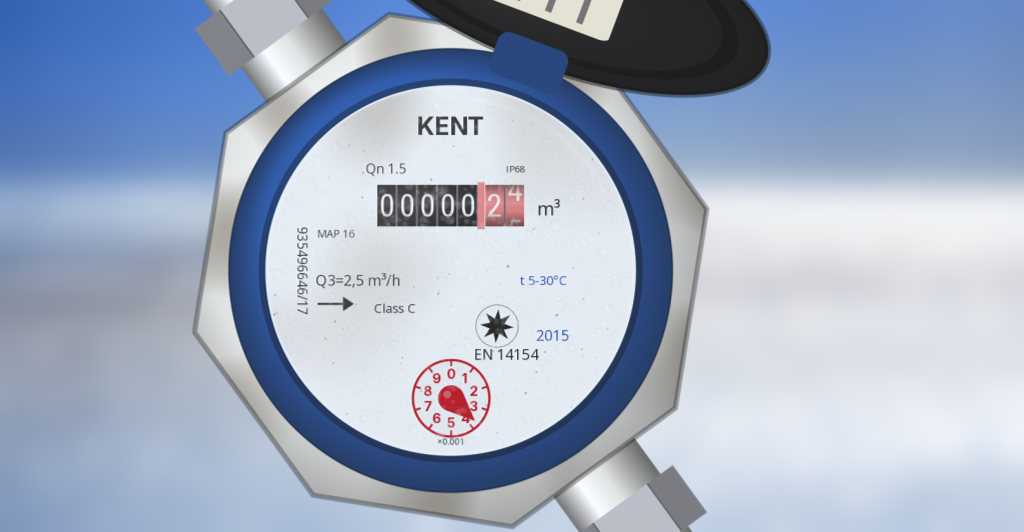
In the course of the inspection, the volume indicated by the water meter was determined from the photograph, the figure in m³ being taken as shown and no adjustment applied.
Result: 0.243 m³
